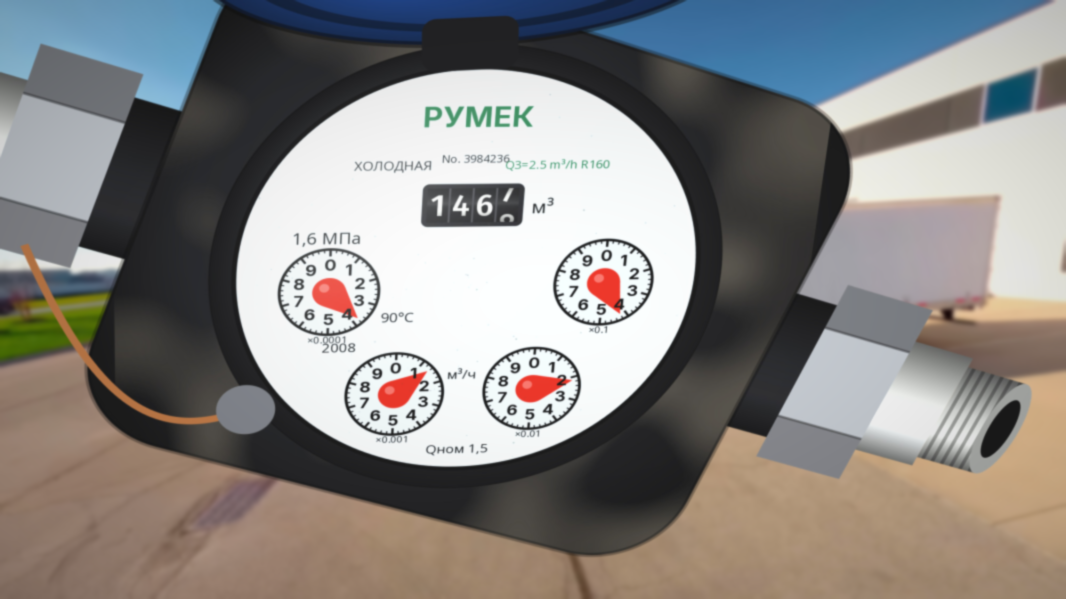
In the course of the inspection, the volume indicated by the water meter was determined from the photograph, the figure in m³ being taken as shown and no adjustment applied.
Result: 1467.4213 m³
